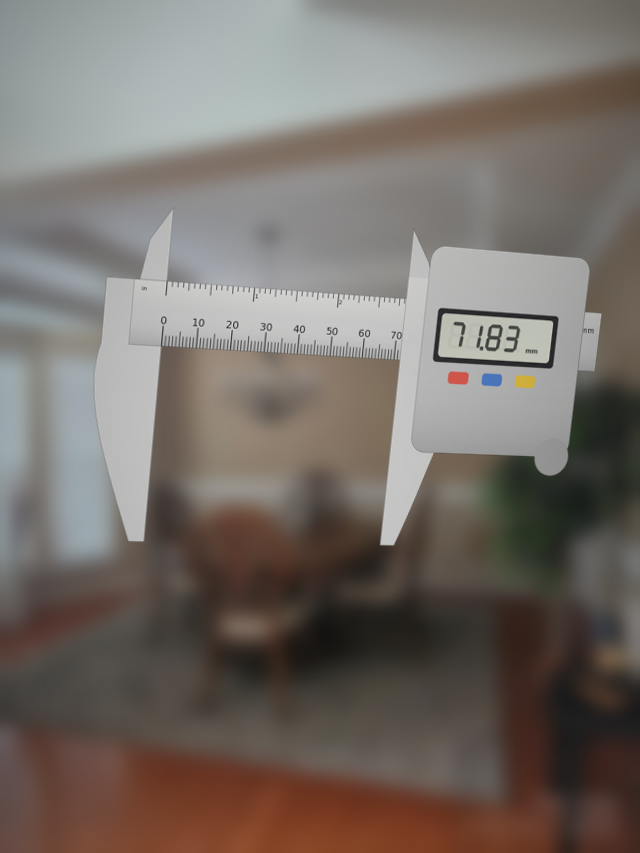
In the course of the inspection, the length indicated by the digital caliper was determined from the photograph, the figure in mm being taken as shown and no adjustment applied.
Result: 71.83 mm
